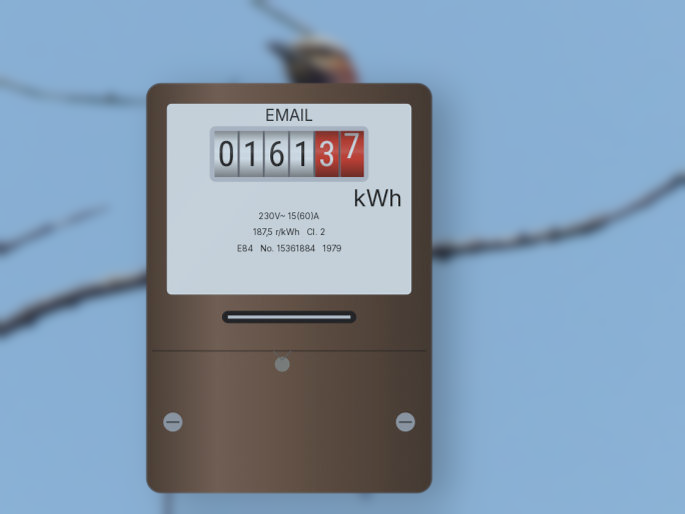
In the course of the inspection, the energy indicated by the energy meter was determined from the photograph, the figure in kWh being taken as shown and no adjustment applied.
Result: 161.37 kWh
